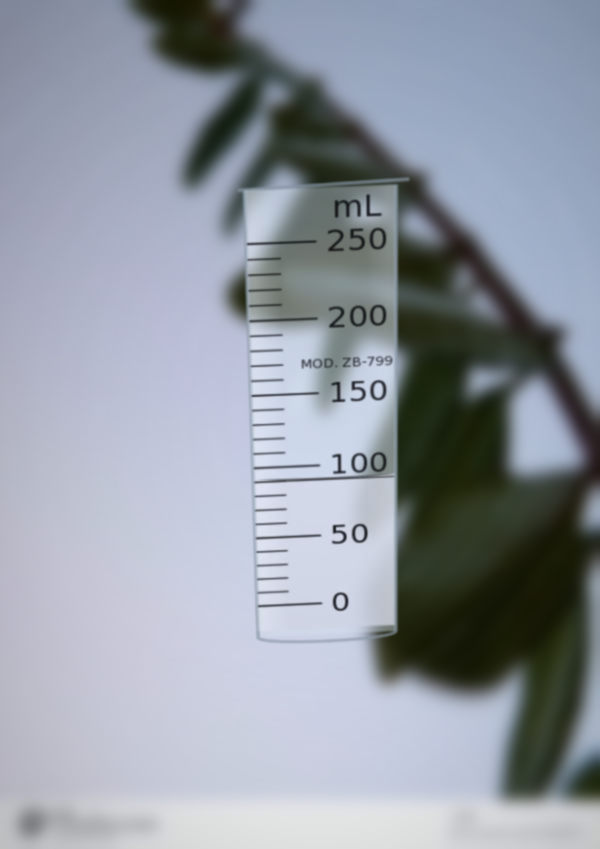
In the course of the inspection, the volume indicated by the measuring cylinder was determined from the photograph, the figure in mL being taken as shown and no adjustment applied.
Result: 90 mL
